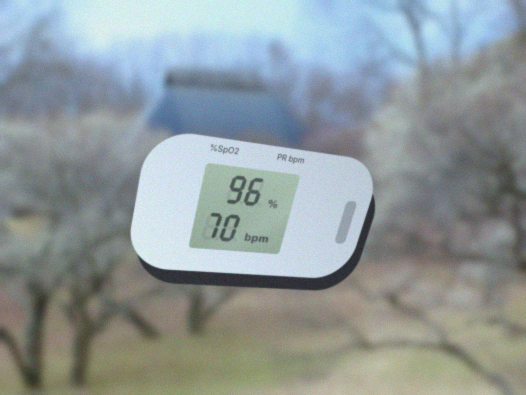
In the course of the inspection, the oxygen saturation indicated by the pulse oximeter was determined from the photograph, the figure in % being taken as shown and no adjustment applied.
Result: 96 %
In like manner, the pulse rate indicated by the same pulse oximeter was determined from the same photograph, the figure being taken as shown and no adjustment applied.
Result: 70 bpm
